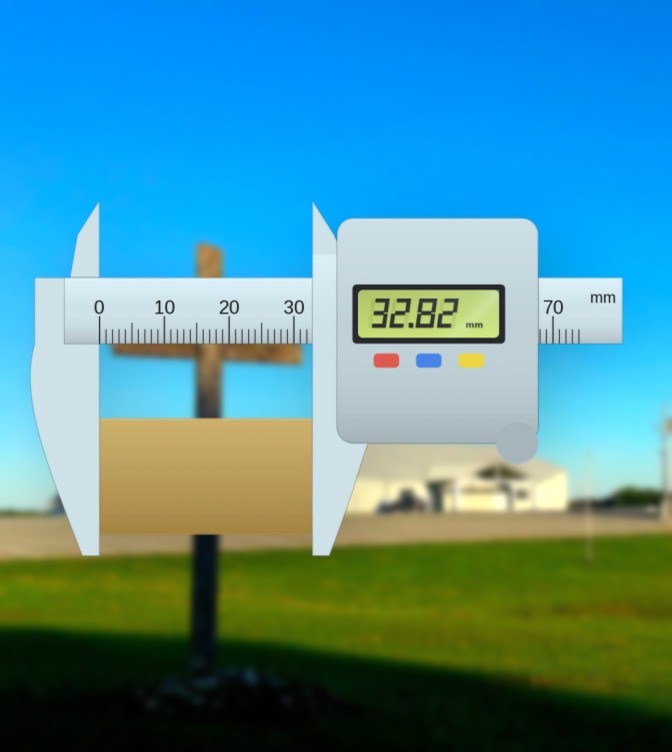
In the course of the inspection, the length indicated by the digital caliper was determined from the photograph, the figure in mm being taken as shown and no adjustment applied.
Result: 32.82 mm
